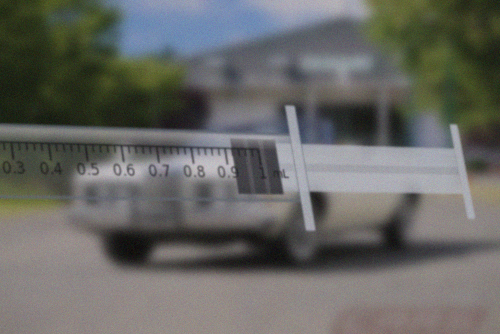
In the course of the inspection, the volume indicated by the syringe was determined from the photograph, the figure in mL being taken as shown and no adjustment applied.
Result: 0.92 mL
